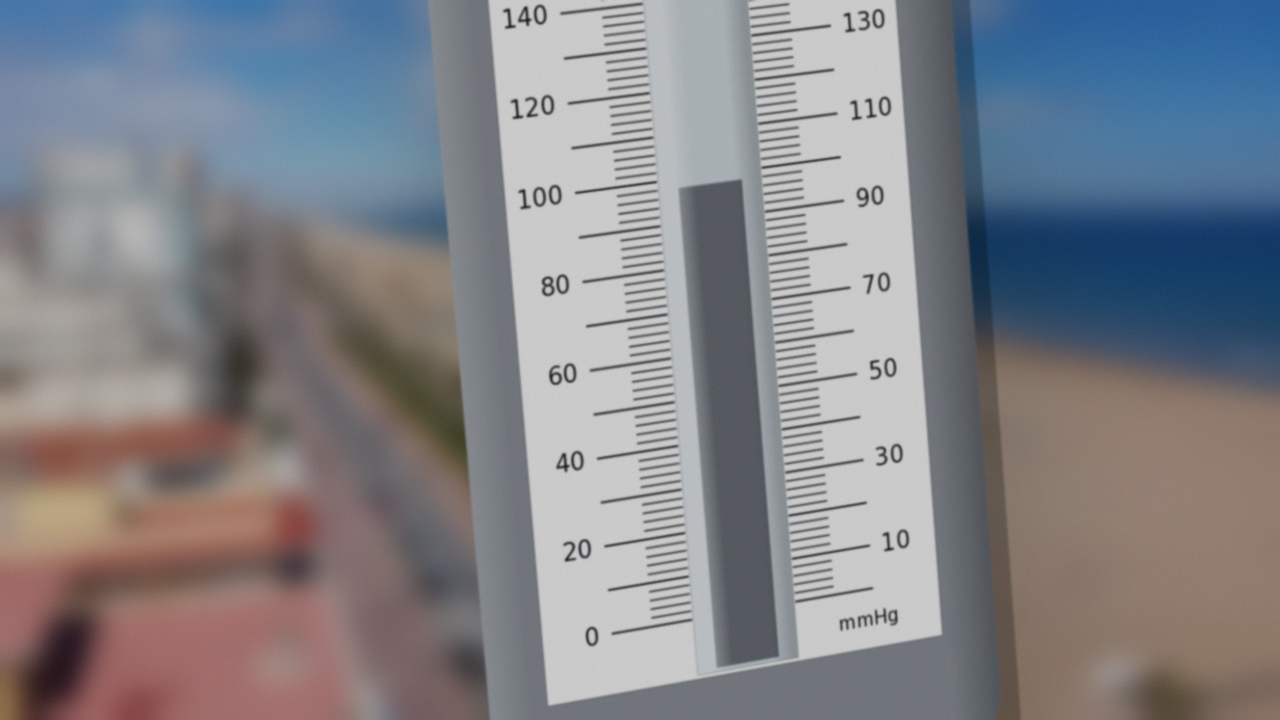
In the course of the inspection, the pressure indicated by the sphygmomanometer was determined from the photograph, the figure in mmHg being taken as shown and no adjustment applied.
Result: 98 mmHg
